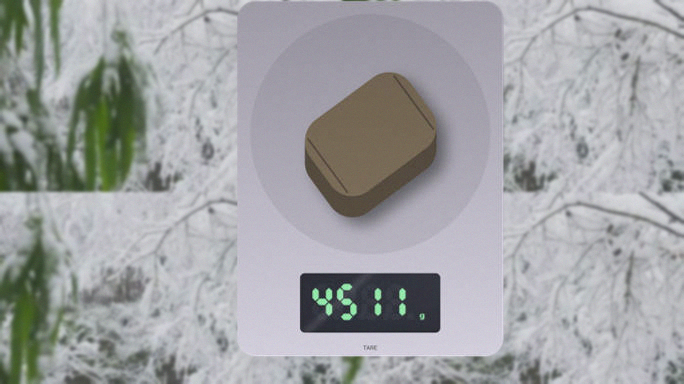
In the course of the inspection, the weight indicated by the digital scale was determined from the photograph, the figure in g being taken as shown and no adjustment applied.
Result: 4511 g
